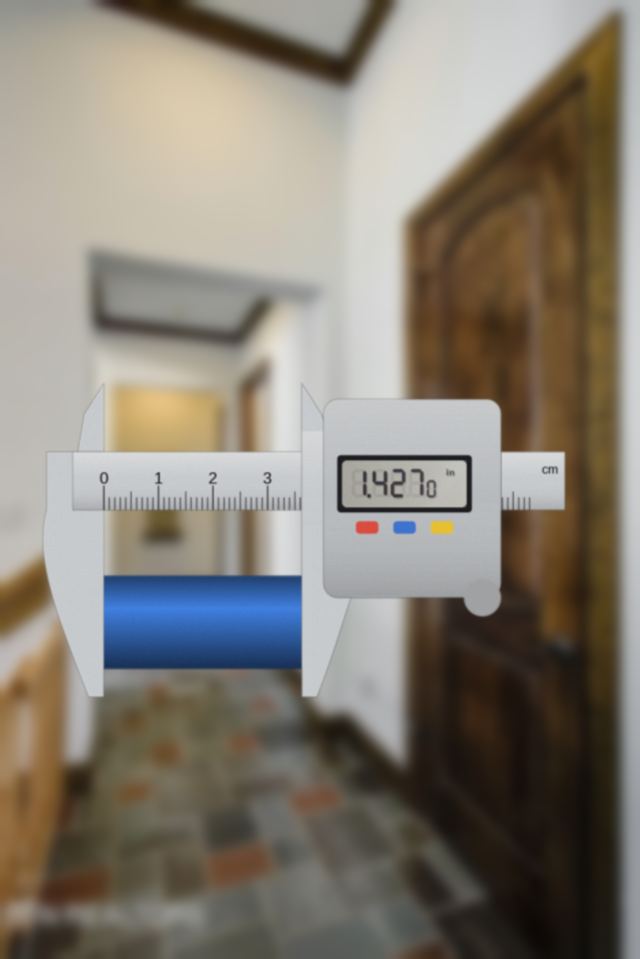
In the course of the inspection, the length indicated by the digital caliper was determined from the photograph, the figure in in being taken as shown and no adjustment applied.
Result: 1.4270 in
